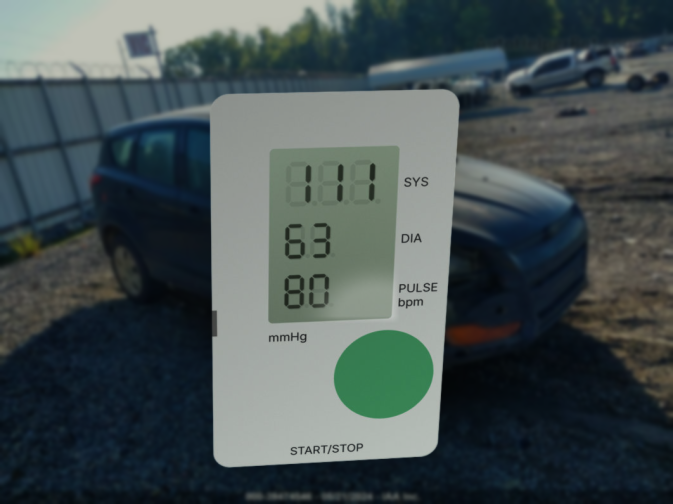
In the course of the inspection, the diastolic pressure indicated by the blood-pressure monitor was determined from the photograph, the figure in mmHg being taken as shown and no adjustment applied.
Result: 63 mmHg
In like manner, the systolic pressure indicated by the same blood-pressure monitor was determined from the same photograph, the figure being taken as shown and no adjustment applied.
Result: 111 mmHg
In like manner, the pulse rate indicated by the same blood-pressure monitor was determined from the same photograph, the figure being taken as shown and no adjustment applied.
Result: 80 bpm
